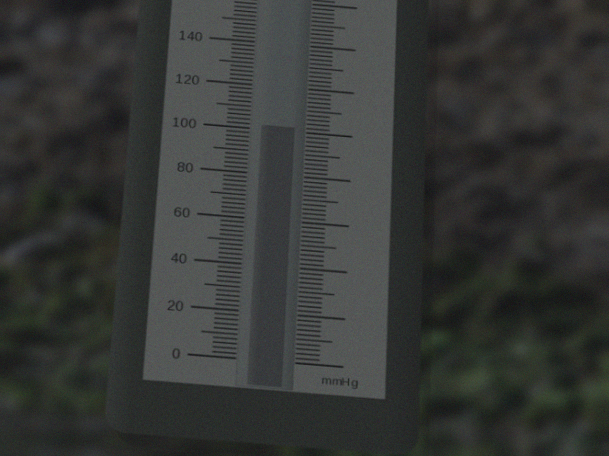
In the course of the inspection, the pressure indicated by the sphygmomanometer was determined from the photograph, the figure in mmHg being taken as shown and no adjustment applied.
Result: 102 mmHg
